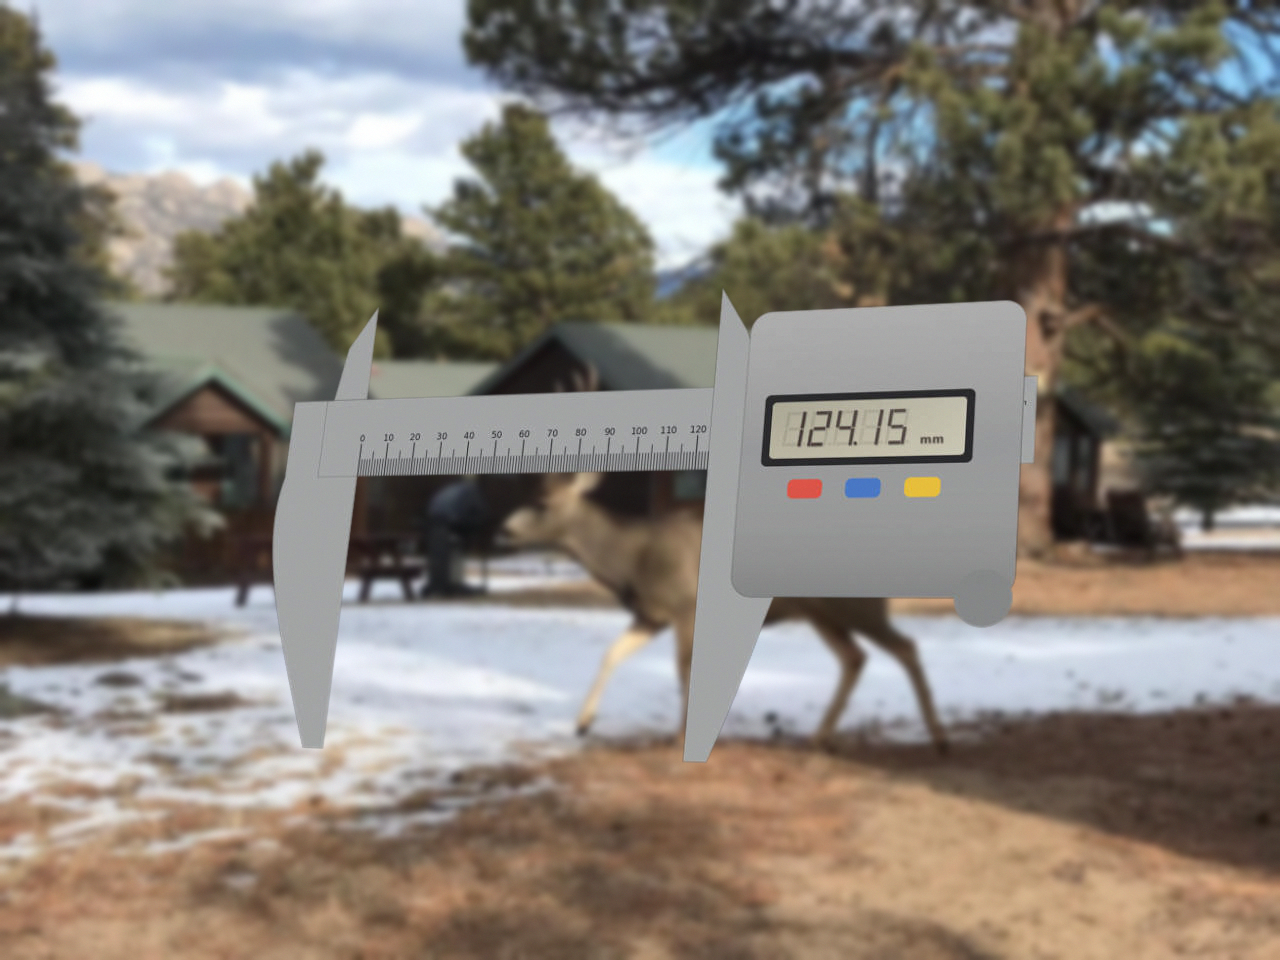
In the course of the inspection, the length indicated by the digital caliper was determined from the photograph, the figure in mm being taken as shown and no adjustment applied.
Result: 124.15 mm
